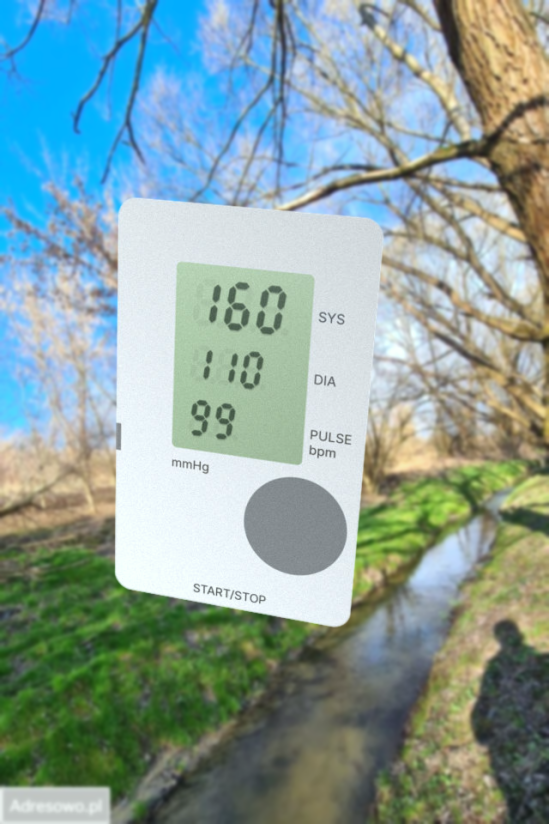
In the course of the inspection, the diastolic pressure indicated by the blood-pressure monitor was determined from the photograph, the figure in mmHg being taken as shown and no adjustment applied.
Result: 110 mmHg
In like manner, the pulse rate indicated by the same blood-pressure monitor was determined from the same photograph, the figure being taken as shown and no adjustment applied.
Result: 99 bpm
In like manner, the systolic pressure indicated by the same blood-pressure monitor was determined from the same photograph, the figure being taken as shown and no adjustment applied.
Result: 160 mmHg
